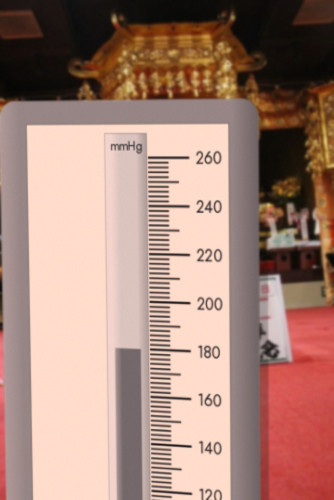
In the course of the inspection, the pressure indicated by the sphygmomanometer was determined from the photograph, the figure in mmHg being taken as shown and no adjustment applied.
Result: 180 mmHg
